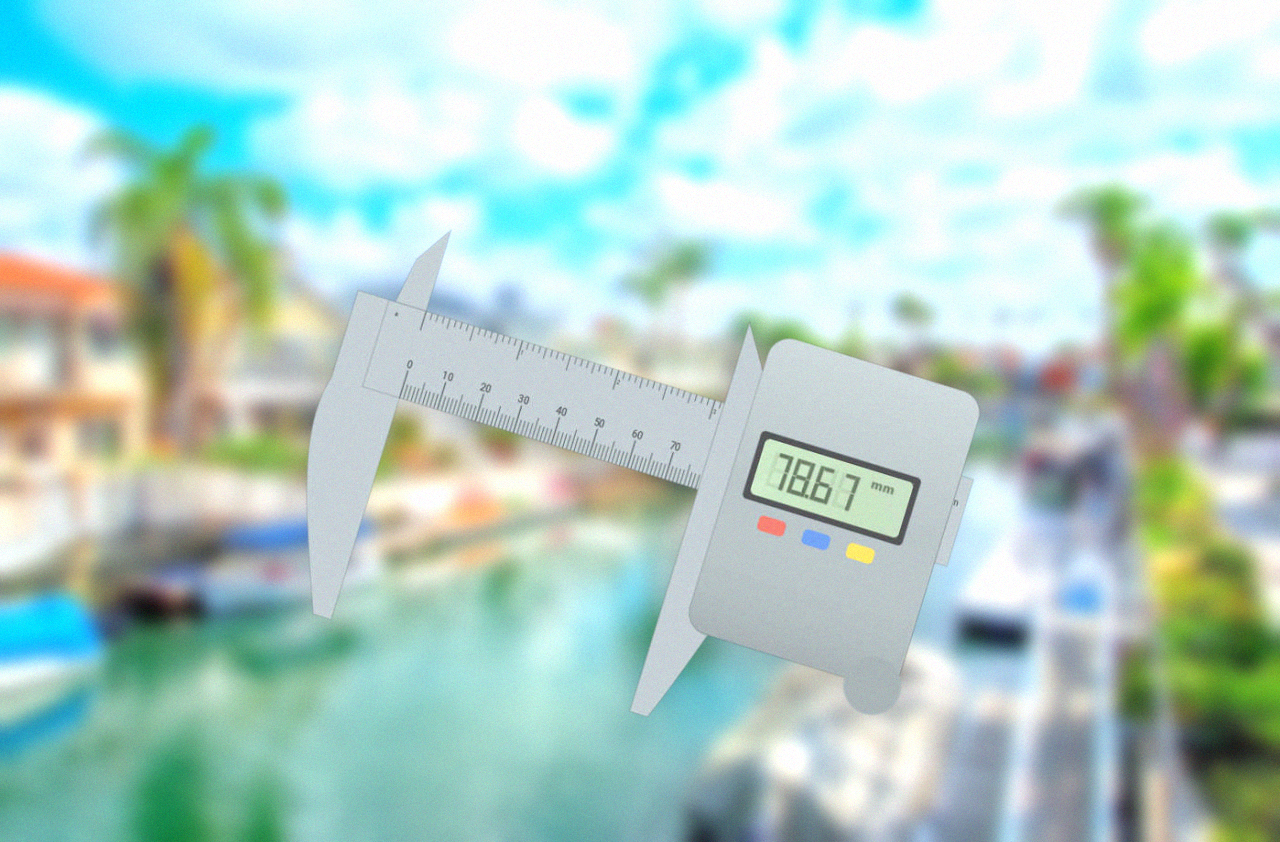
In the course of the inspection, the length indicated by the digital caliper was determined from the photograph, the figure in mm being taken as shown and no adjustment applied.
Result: 78.67 mm
